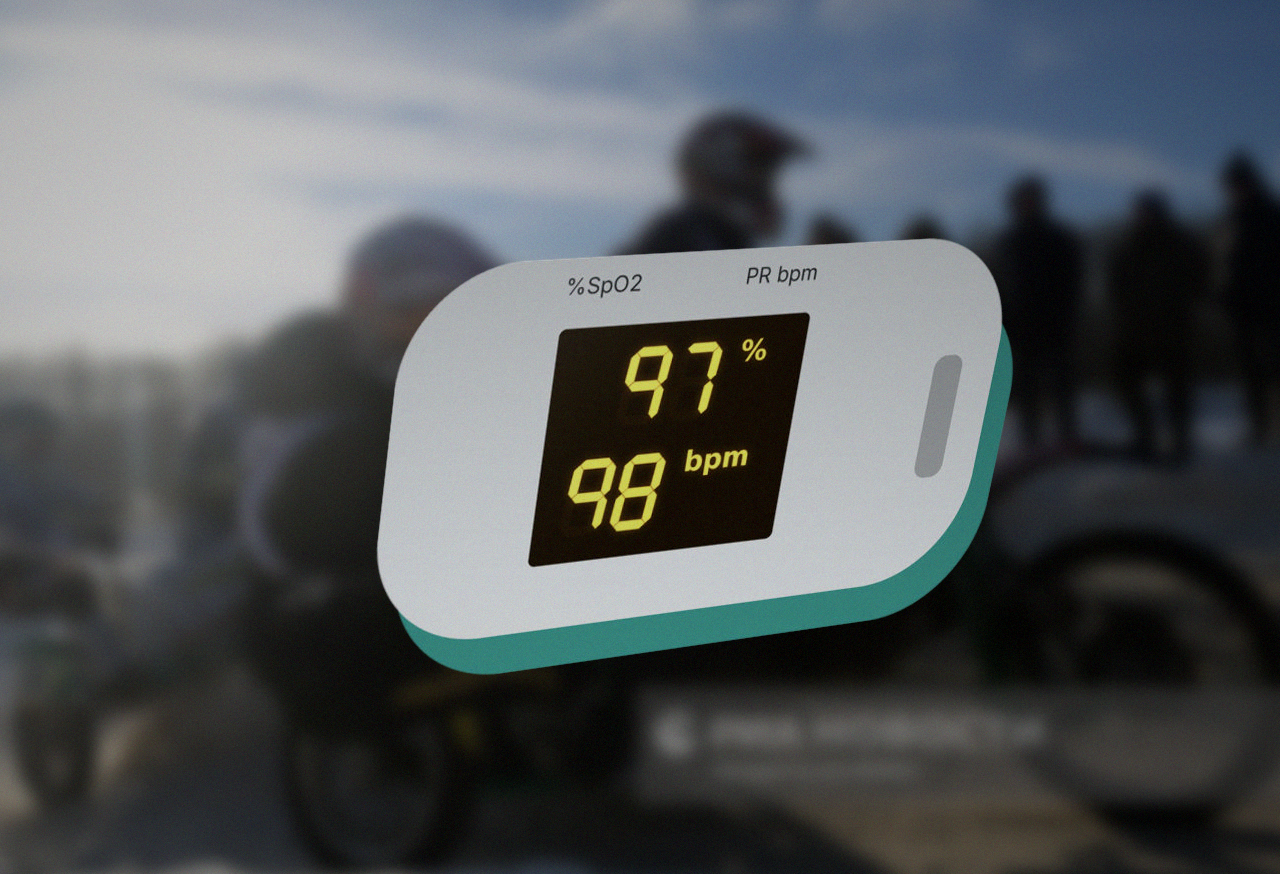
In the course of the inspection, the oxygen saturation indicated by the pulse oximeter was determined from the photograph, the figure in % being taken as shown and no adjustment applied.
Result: 97 %
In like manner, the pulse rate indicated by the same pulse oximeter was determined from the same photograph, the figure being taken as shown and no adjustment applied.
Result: 98 bpm
